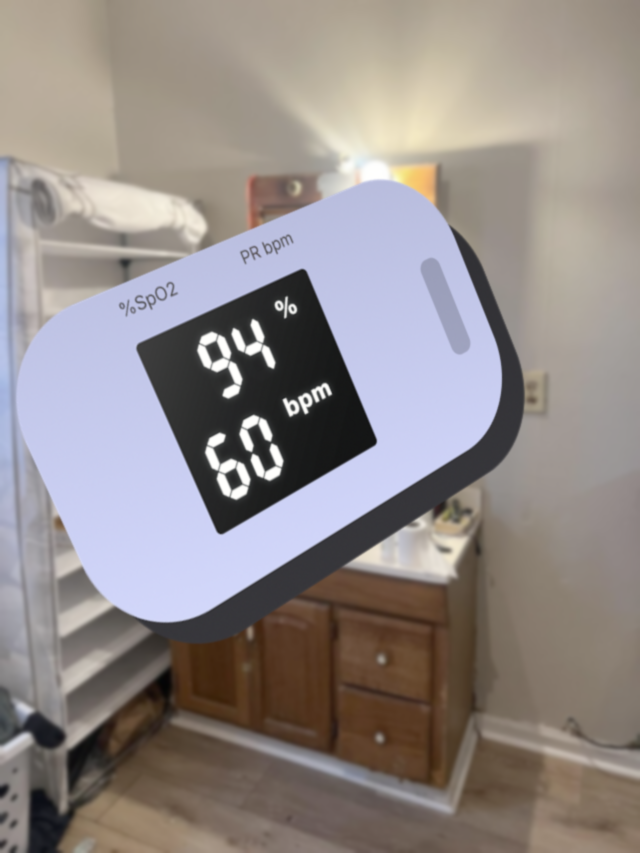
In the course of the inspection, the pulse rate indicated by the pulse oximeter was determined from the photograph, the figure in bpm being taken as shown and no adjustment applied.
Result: 60 bpm
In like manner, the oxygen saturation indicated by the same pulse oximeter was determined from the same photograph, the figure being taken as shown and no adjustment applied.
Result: 94 %
